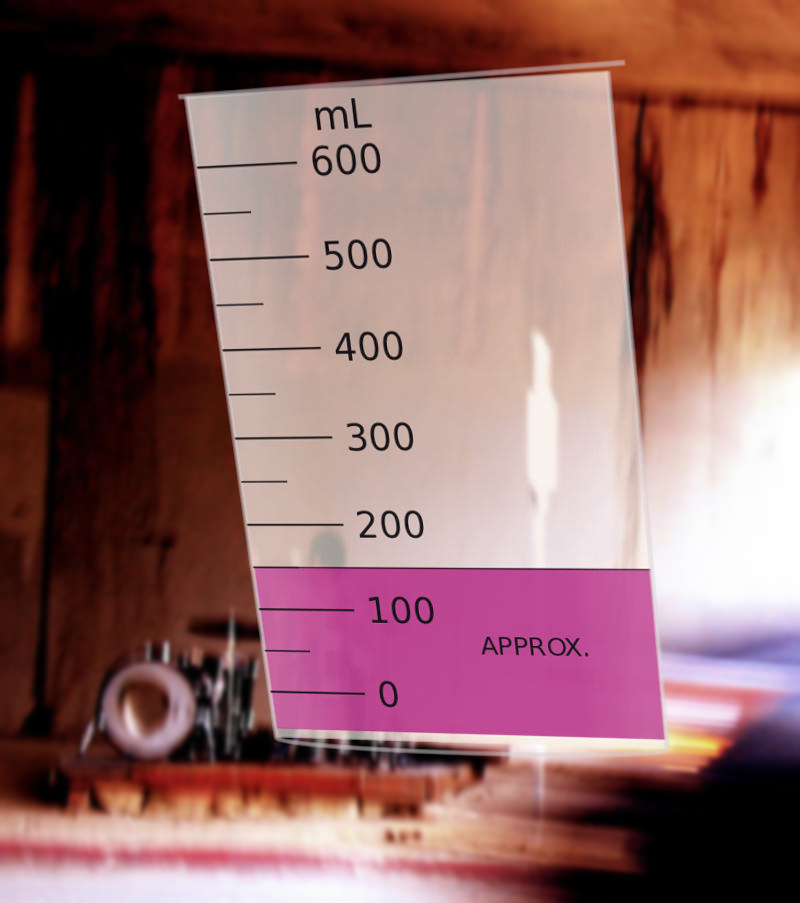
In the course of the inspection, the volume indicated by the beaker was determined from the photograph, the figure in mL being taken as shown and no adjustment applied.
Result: 150 mL
